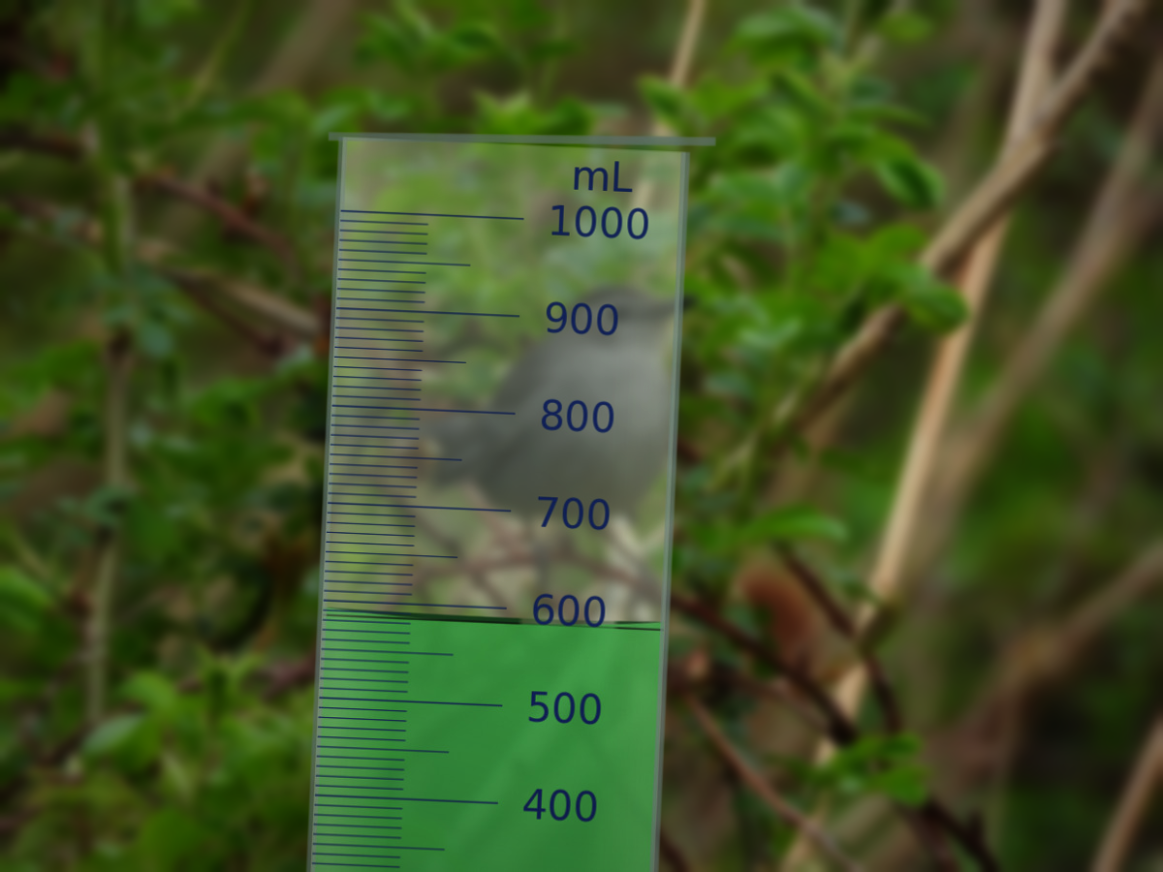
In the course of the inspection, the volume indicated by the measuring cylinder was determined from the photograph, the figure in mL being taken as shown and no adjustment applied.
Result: 585 mL
